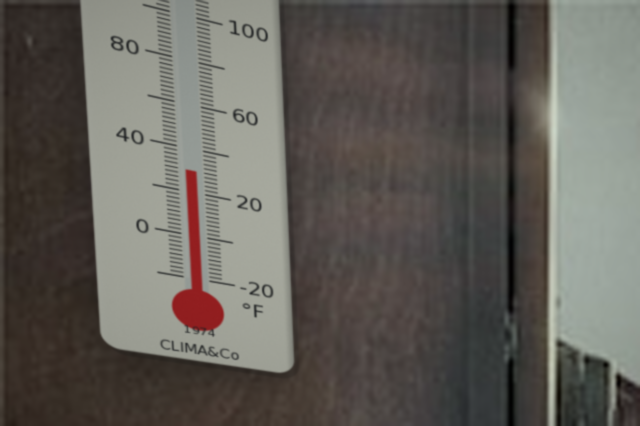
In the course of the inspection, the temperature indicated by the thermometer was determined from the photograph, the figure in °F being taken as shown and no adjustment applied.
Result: 30 °F
